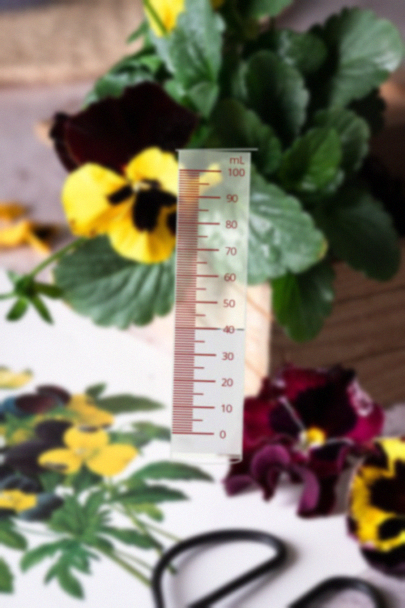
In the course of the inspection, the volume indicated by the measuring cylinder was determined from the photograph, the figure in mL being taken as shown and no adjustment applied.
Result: 40 mL
